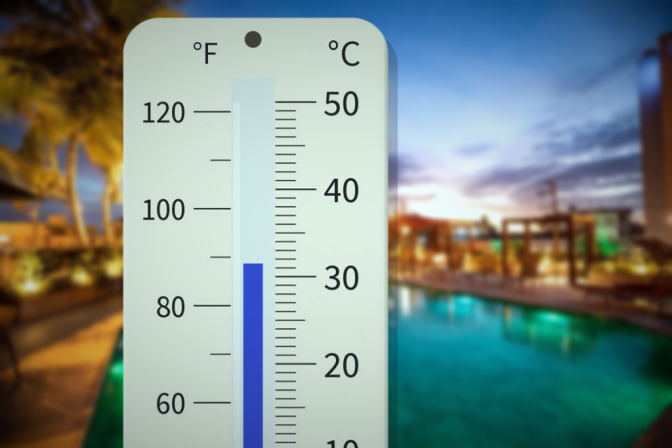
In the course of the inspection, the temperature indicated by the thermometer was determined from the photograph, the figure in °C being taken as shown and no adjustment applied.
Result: 31.5 °C
